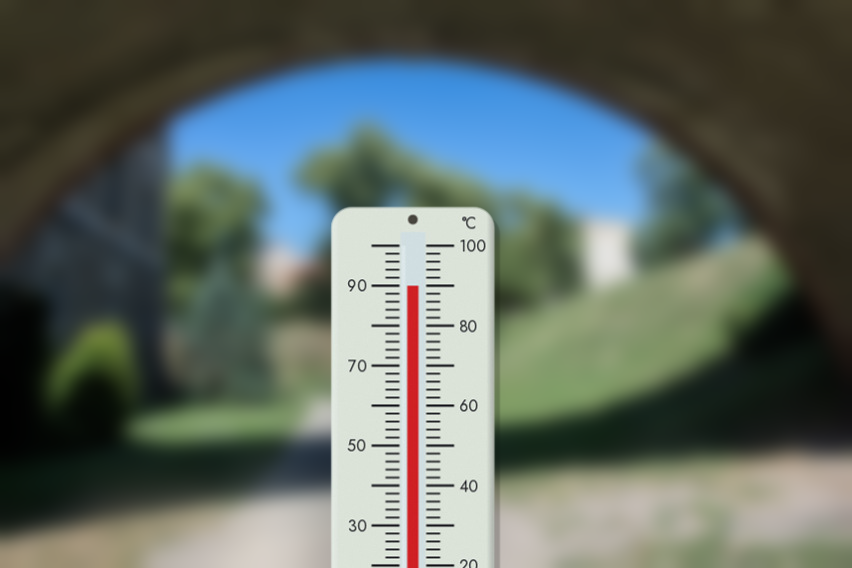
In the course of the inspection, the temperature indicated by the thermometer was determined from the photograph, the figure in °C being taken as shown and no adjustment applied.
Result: 90 °C
